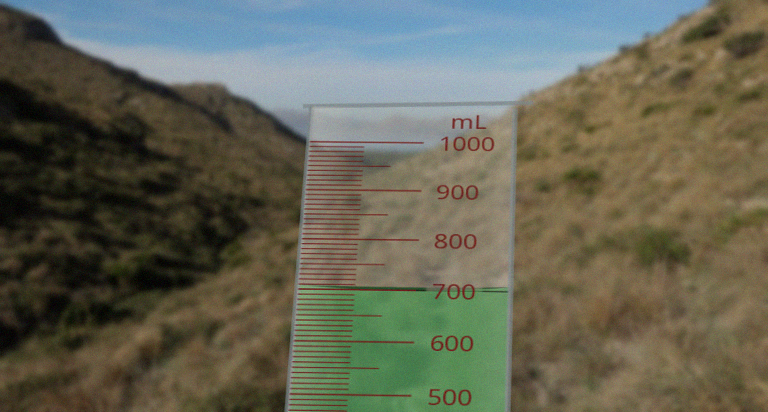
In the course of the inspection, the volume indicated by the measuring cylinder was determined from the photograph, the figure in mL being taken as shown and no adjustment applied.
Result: 700 mL
